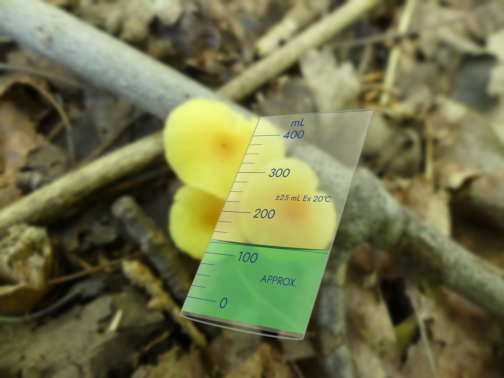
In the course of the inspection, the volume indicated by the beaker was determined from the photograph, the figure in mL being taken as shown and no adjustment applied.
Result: 125 mL
